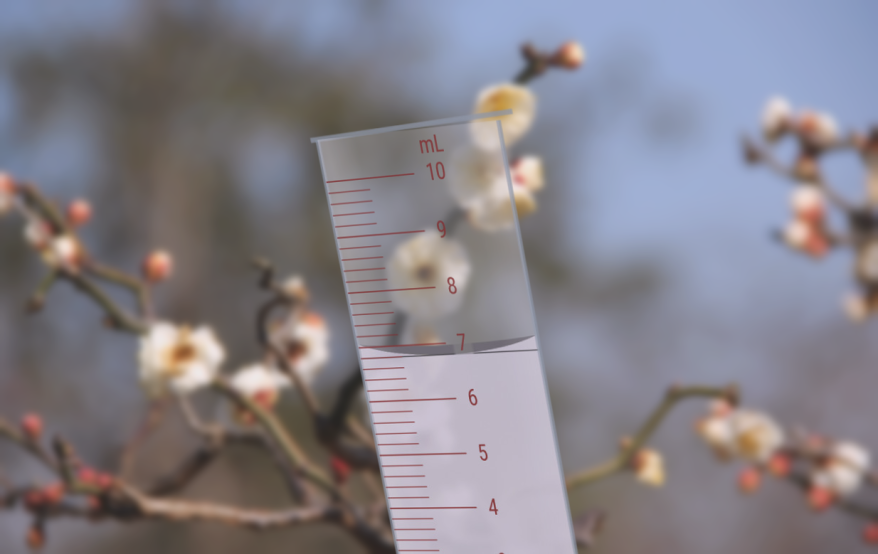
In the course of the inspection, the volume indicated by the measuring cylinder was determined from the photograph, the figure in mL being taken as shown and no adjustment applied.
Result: 6.8 mL
